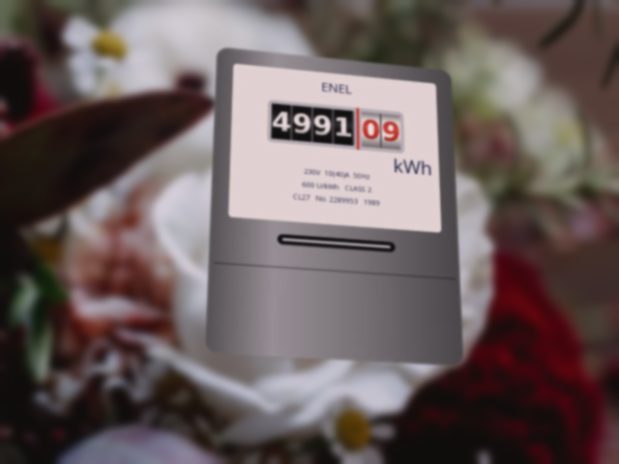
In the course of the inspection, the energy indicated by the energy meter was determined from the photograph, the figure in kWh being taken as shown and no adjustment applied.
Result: 4991.09 kWh
